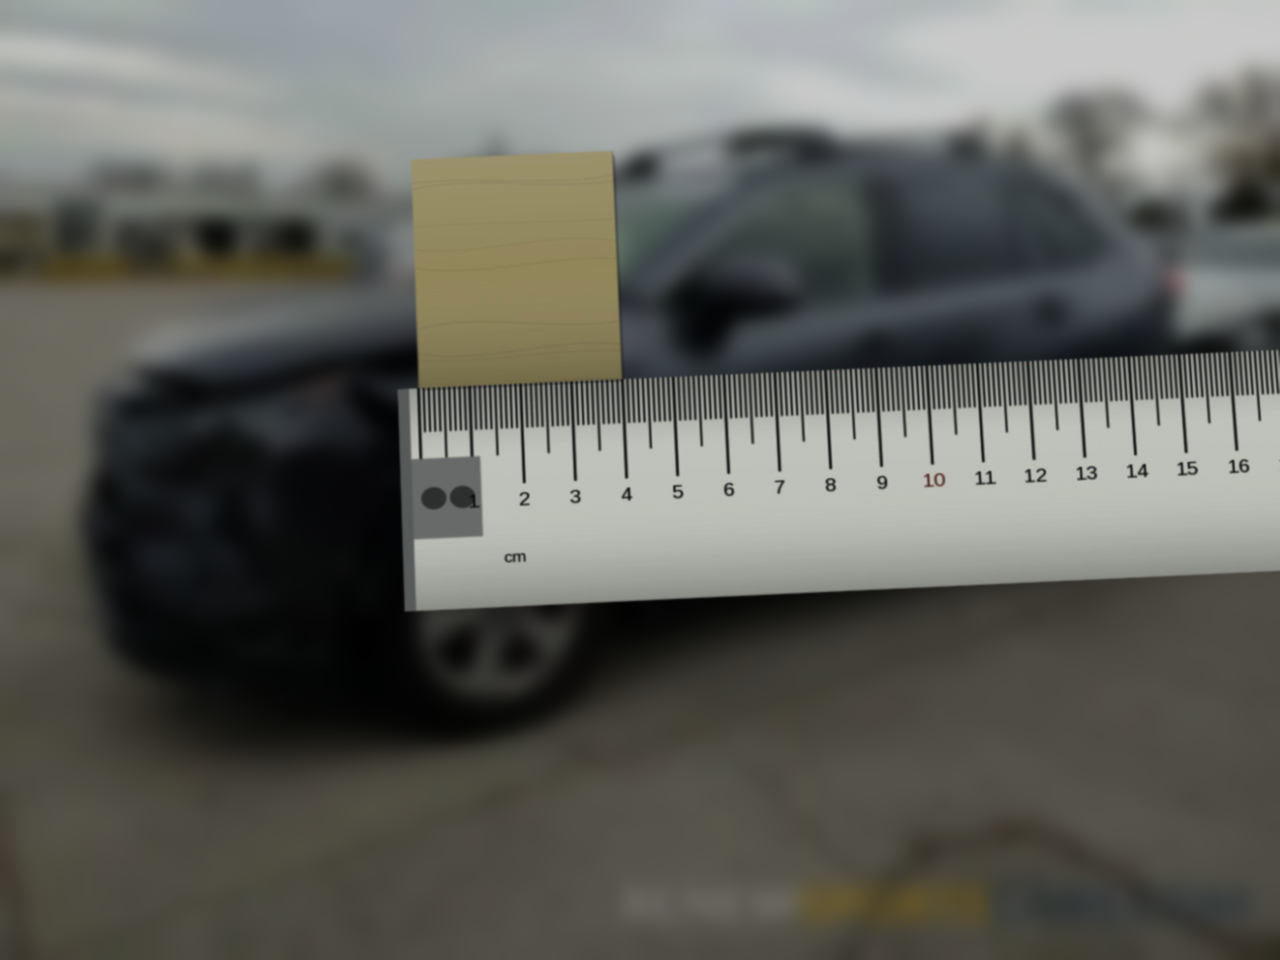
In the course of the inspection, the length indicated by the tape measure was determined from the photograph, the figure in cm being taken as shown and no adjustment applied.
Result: 4 cm
